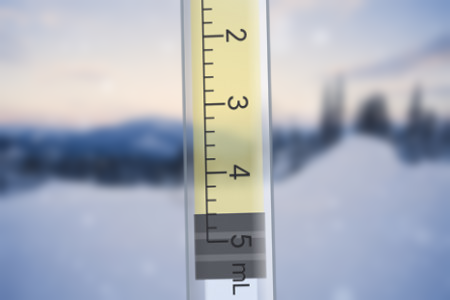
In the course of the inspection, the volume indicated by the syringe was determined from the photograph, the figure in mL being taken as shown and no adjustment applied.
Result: 4.6 mL
